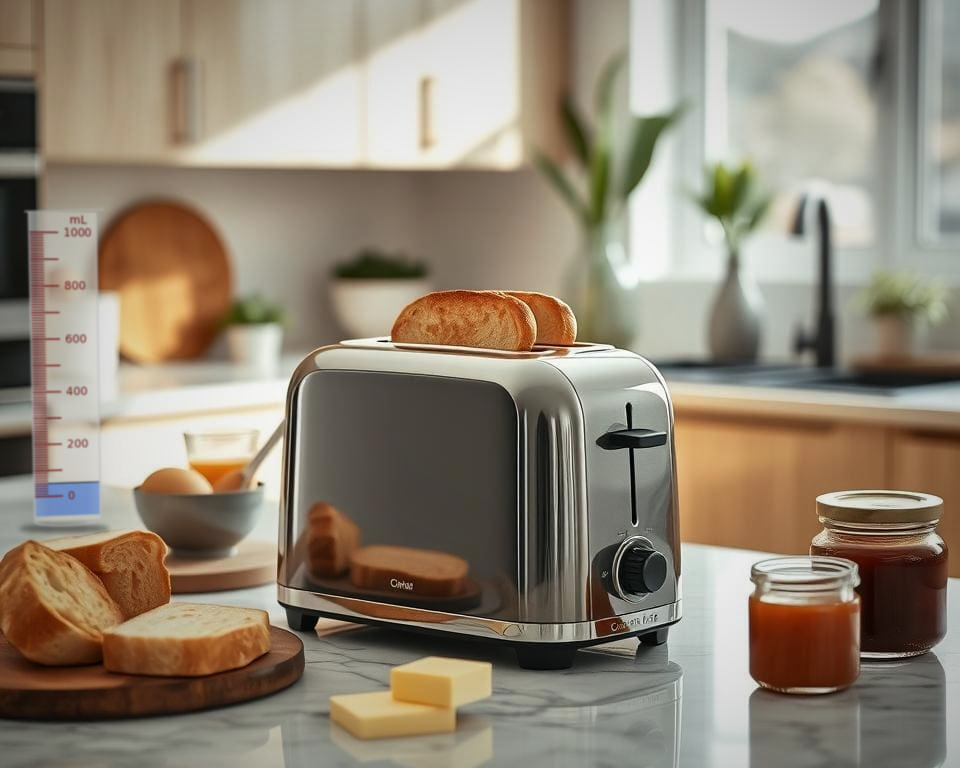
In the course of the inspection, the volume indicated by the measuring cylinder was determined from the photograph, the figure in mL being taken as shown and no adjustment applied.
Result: 50 mL
